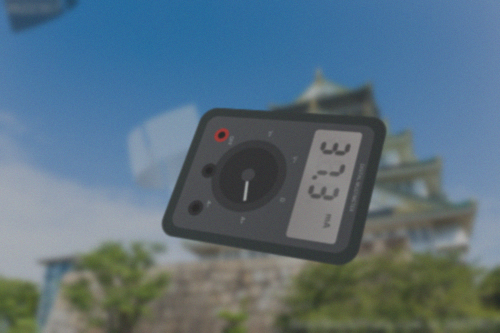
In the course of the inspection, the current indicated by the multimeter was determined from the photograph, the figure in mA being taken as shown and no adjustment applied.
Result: 37.3 mA
